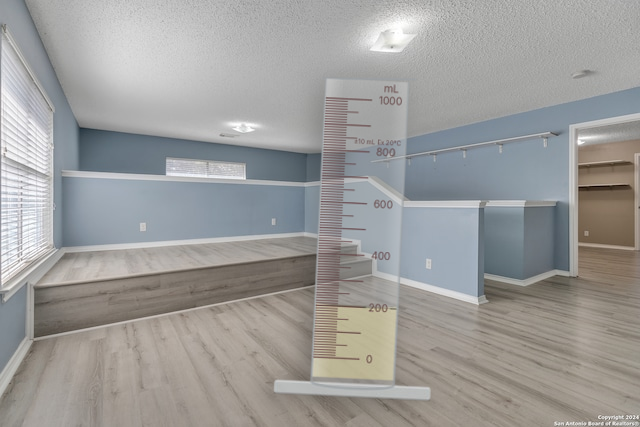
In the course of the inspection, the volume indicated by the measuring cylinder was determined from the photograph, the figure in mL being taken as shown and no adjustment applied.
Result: 200 mL
